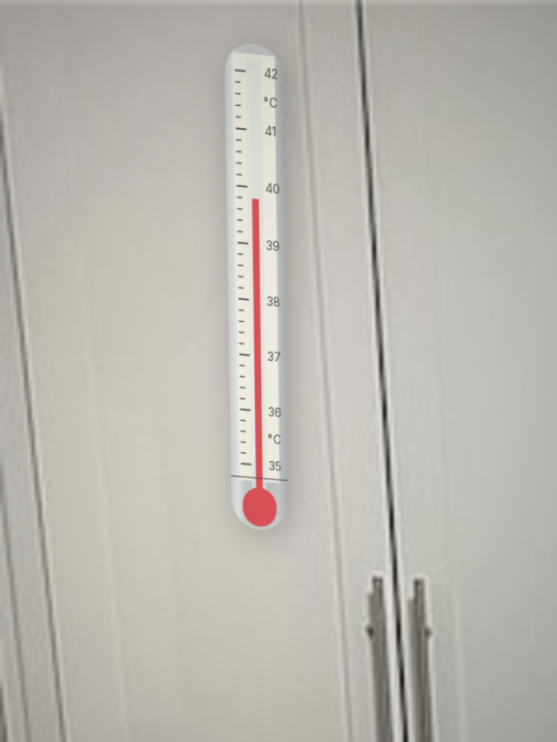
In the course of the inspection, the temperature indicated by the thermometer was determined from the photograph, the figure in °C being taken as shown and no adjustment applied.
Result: 39.8 °C
